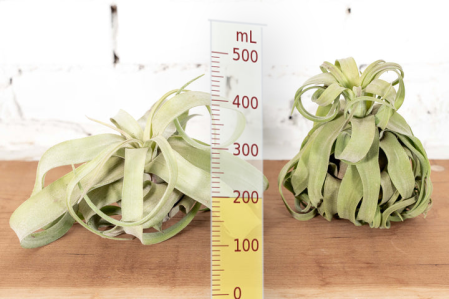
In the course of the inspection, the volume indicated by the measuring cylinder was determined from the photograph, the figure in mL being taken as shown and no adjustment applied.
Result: 200 mL
